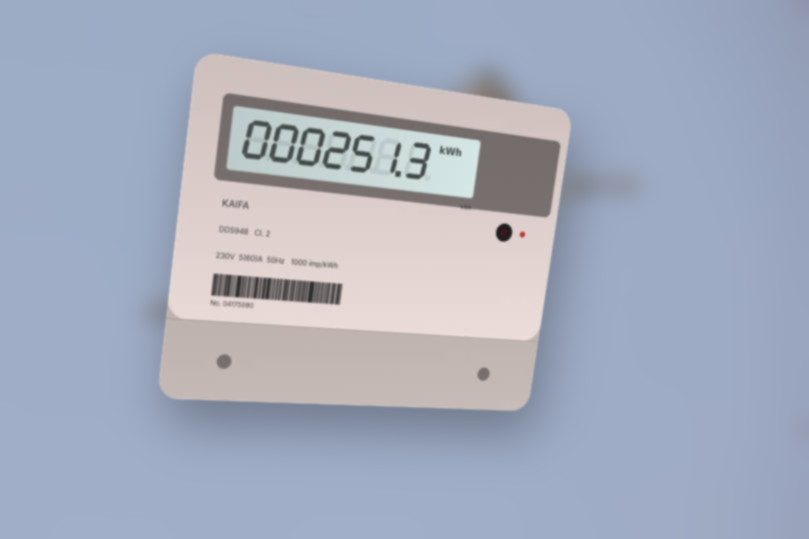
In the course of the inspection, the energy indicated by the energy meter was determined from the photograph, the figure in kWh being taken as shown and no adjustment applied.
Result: 251.3 kWh
